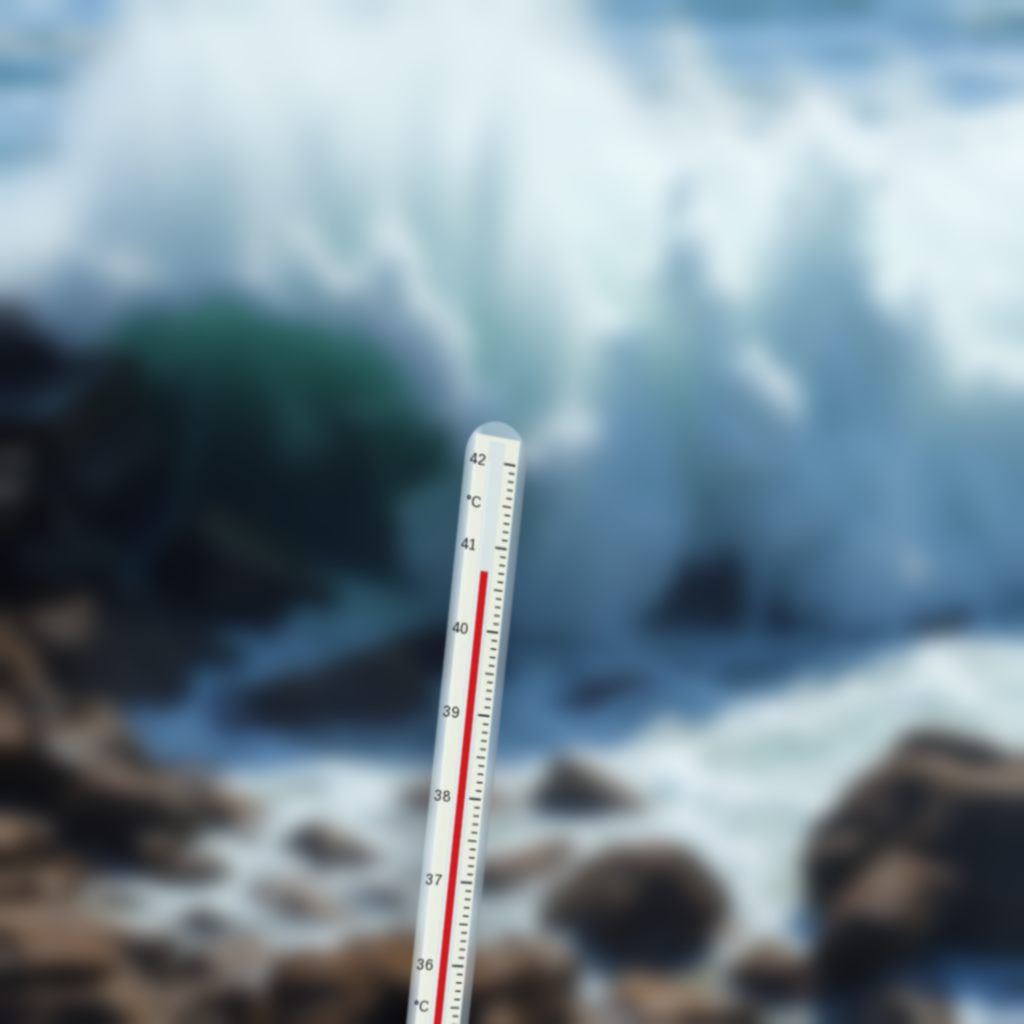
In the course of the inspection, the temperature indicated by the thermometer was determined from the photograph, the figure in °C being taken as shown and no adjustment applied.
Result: 40.7 °C
